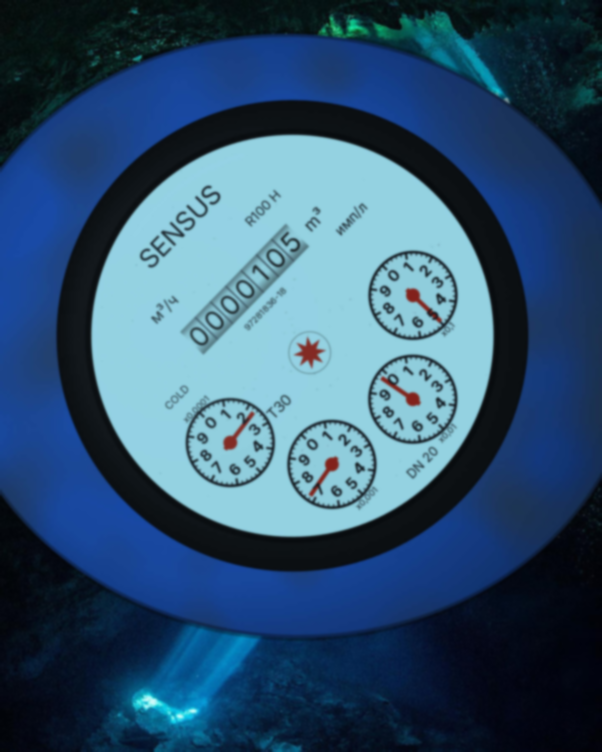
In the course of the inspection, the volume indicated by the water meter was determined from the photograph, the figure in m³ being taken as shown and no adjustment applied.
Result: 105.4972 m³
